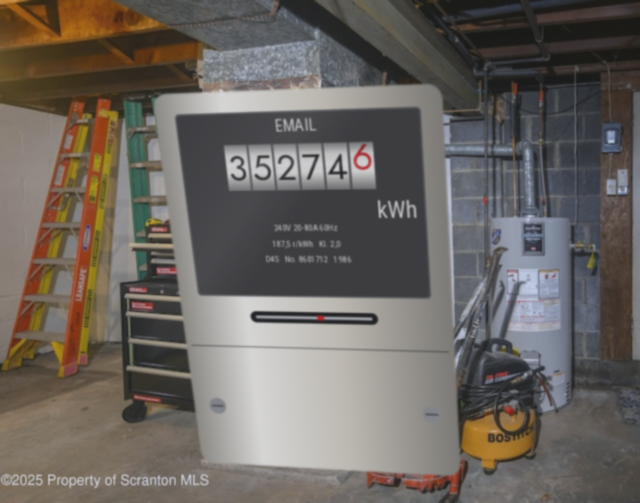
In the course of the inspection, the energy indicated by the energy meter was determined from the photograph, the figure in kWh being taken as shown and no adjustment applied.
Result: 35274.6 kWh
